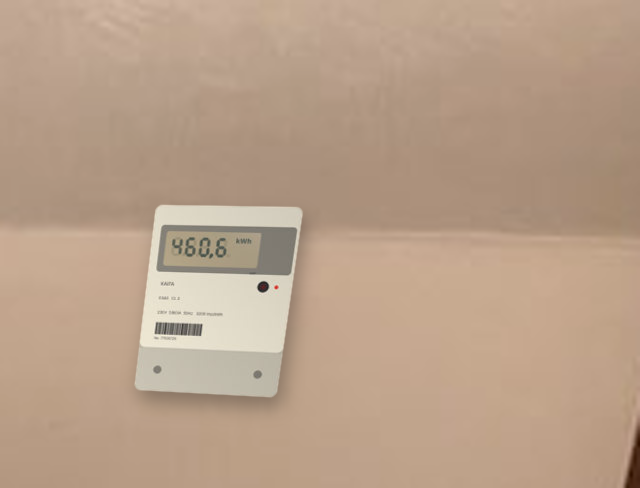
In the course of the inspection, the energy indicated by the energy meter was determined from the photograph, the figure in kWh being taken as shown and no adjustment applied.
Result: 460.6 kWh
